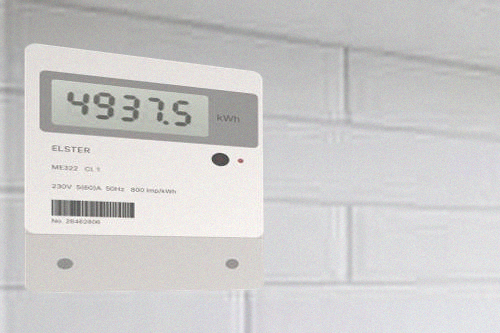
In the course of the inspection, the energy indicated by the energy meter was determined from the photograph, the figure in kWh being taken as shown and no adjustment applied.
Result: 4937.5 kWh
